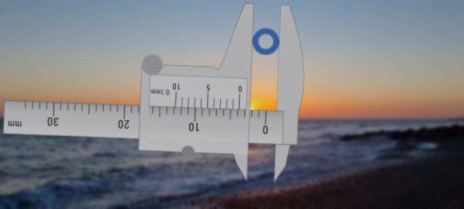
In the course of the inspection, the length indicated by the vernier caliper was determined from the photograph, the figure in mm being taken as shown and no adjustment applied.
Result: 3.8 mm
